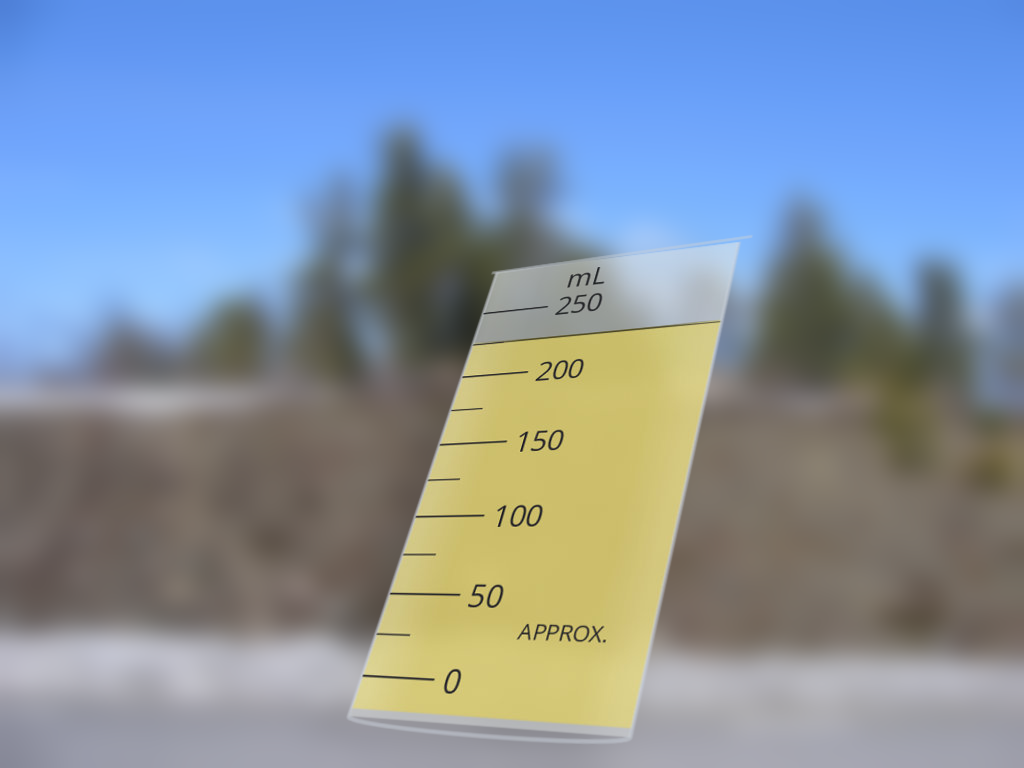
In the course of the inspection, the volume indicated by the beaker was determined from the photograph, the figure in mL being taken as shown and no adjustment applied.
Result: 225 mL
